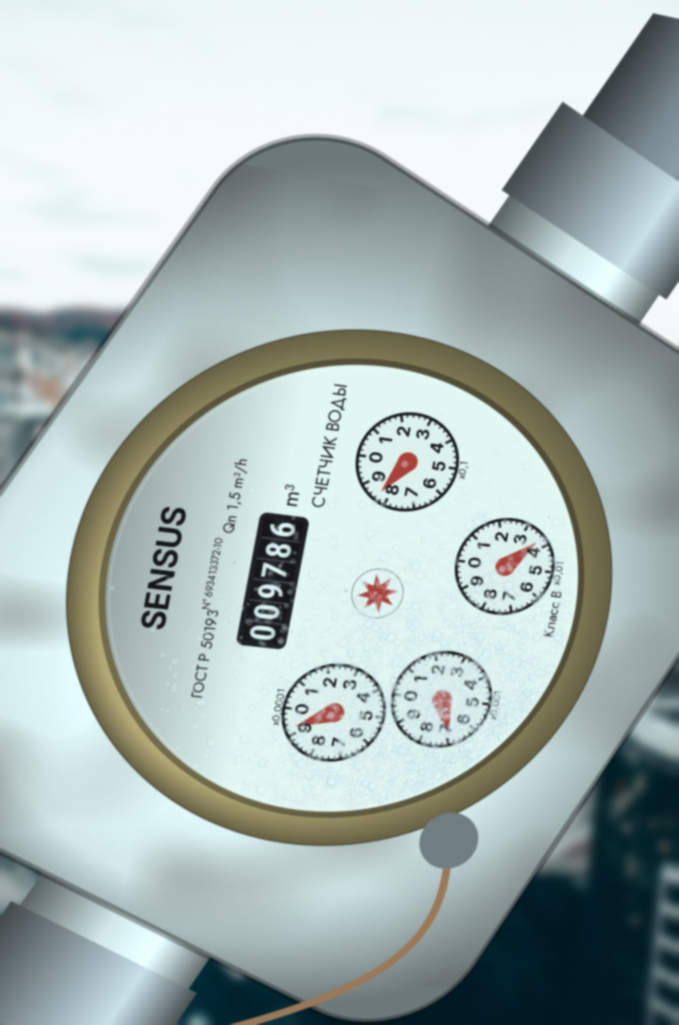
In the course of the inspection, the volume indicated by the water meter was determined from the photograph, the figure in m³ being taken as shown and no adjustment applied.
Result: 9786.8369 m³
